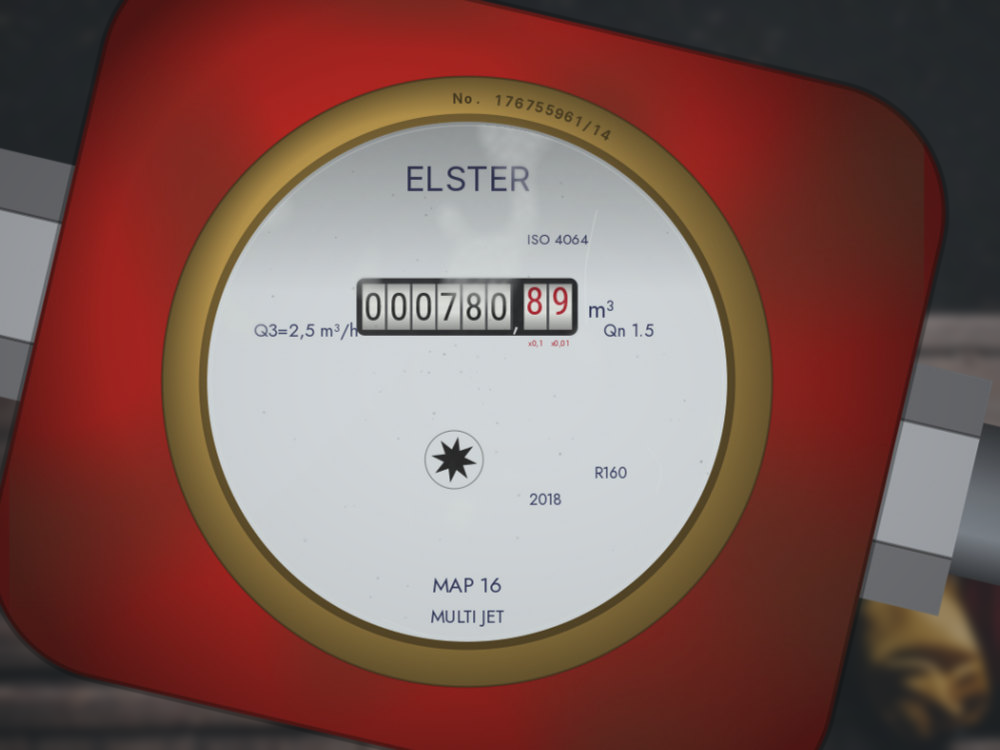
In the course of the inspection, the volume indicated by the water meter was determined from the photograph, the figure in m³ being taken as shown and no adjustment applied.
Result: 780.89 m³
